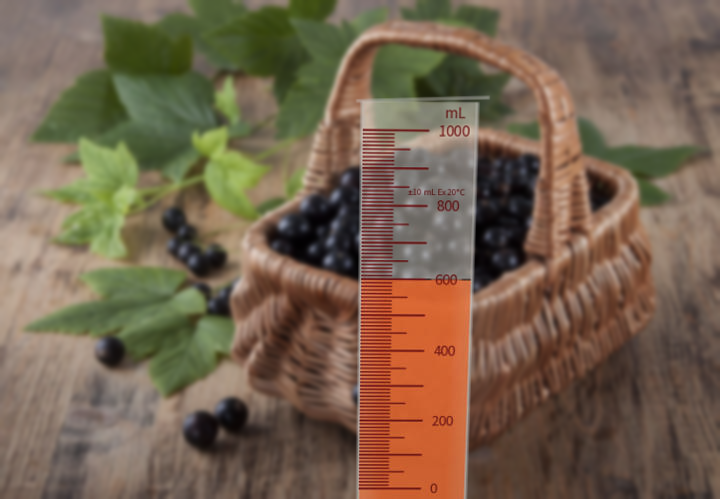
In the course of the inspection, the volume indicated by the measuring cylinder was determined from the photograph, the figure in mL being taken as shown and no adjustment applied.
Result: 600 mL
